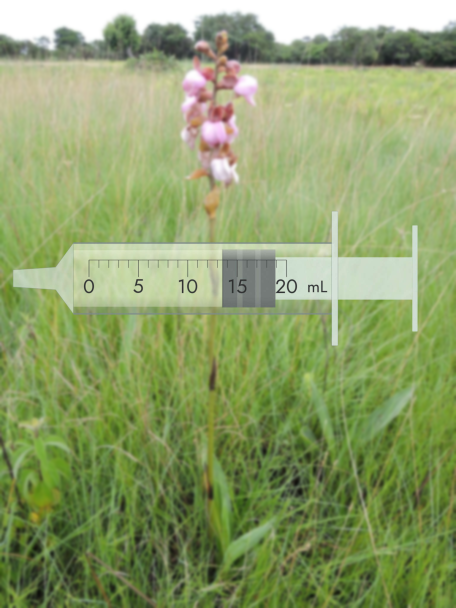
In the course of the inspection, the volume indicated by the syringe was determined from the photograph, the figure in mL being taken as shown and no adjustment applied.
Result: 13.5 mL
